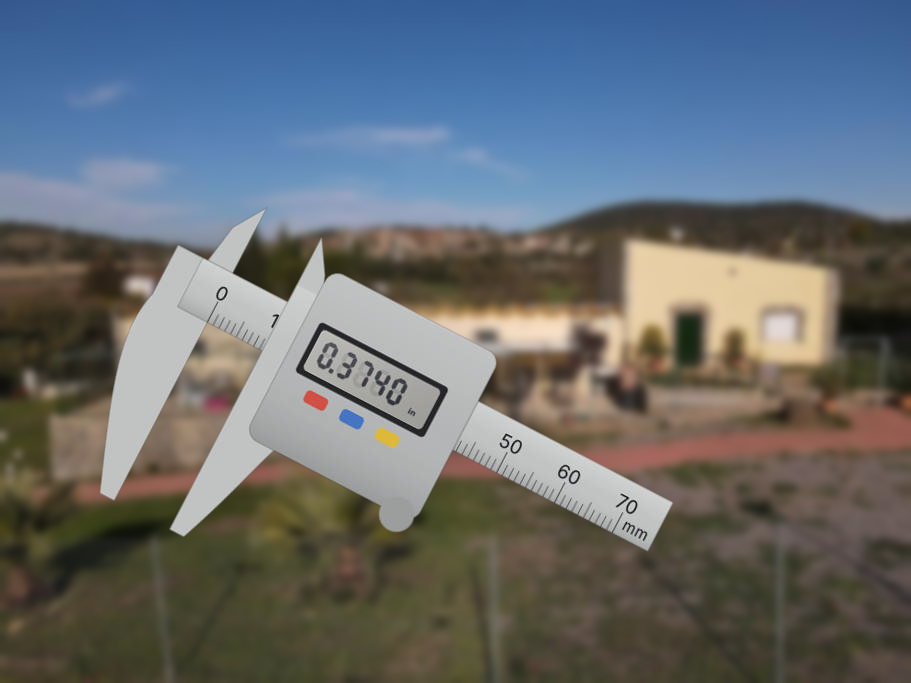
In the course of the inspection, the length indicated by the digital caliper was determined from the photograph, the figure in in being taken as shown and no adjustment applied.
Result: 0.3740 in
